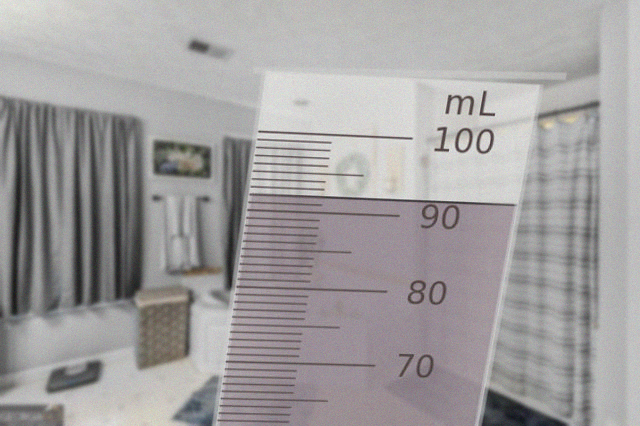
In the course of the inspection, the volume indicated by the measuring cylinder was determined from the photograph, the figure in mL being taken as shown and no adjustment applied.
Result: 92 mL
